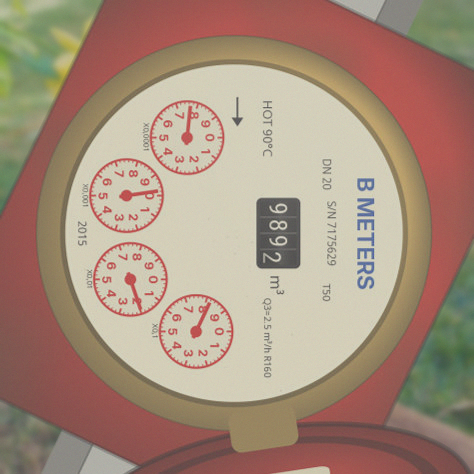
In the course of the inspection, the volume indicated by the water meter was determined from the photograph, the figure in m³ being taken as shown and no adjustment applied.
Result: 9891.8197 m³
